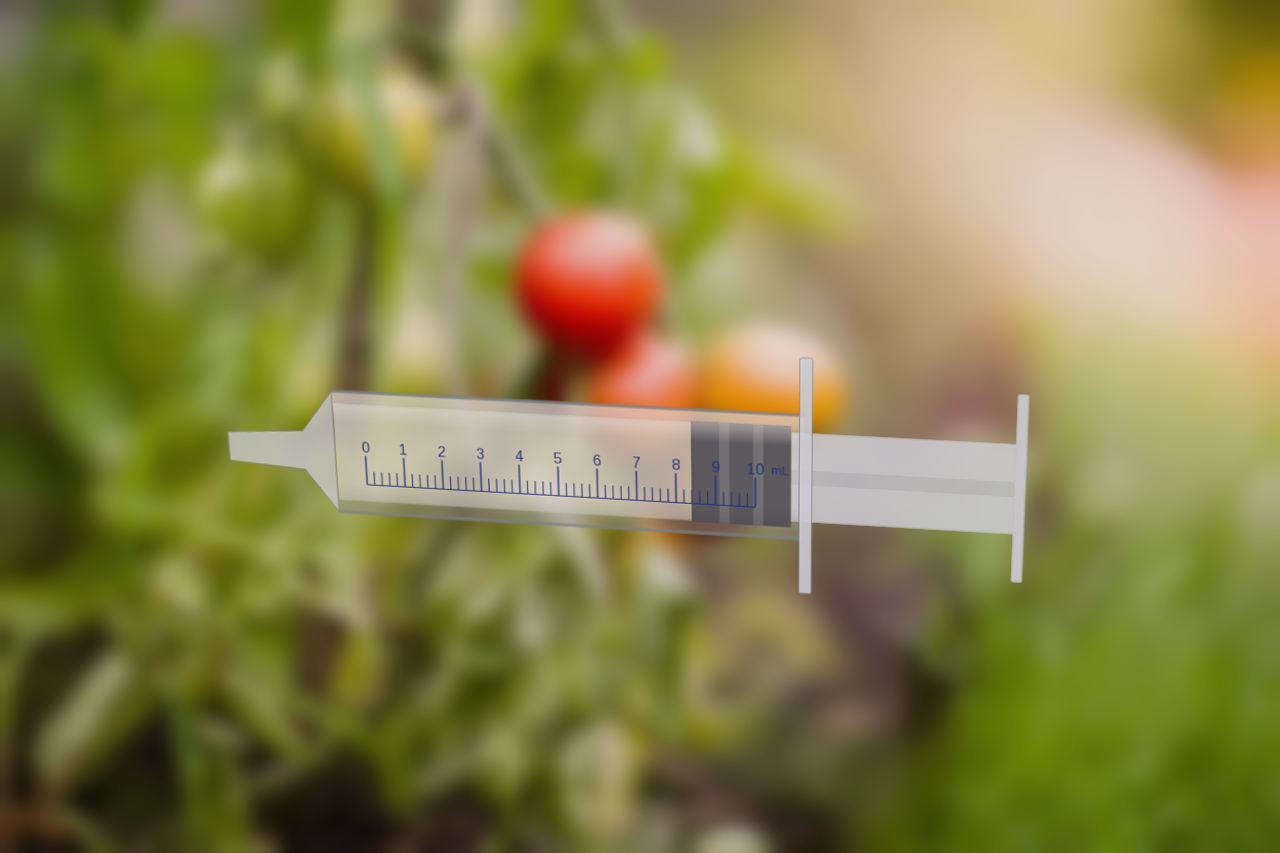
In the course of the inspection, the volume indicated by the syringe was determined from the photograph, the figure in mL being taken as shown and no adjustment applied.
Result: 8.4 mL
